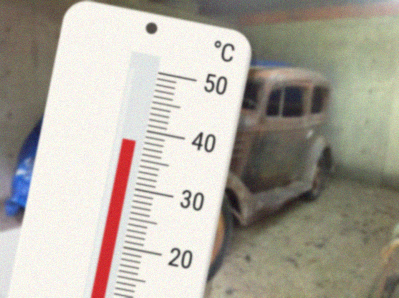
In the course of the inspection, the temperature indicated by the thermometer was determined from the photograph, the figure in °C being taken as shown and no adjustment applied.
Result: 38 °C
